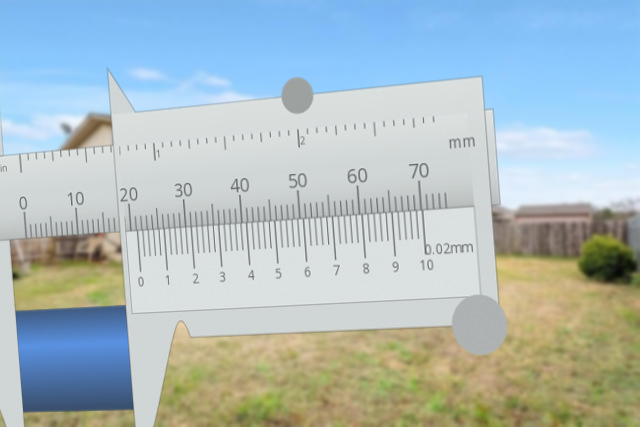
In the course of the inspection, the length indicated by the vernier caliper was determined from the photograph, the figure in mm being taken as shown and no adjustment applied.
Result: 21.2 mm
